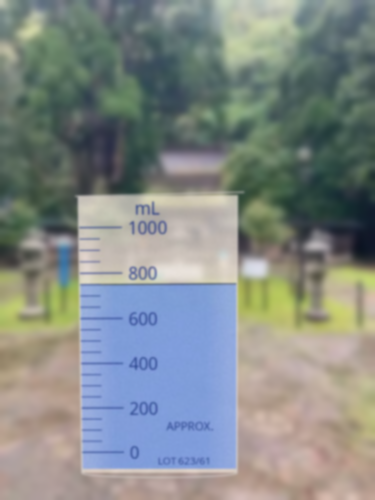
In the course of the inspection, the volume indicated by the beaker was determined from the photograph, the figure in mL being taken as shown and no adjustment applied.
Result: 750 mL
